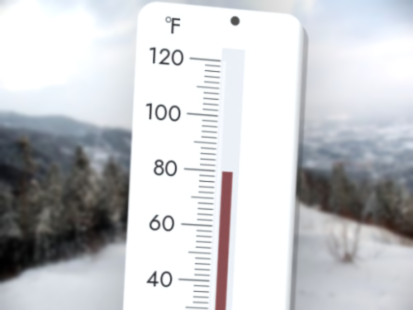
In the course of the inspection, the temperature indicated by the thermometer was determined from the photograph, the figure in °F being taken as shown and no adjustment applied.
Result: 80 °F
